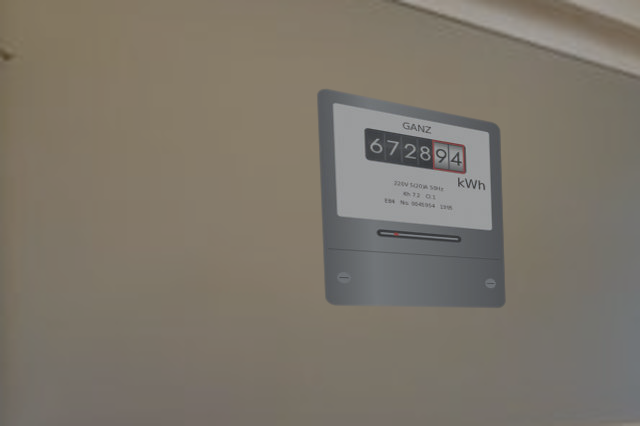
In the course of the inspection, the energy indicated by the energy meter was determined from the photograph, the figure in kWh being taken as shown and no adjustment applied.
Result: 6728.94 kWh
